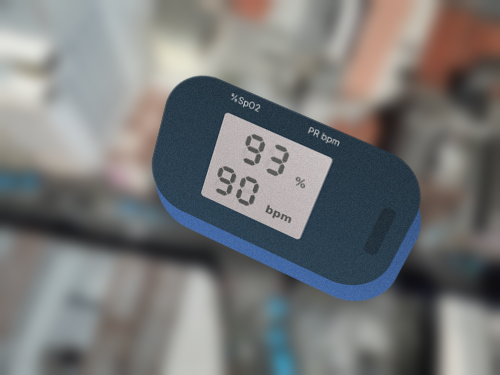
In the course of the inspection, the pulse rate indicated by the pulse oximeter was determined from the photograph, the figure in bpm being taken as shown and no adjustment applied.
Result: 90 bpm
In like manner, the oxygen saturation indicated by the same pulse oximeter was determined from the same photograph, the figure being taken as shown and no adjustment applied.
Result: 93 %
